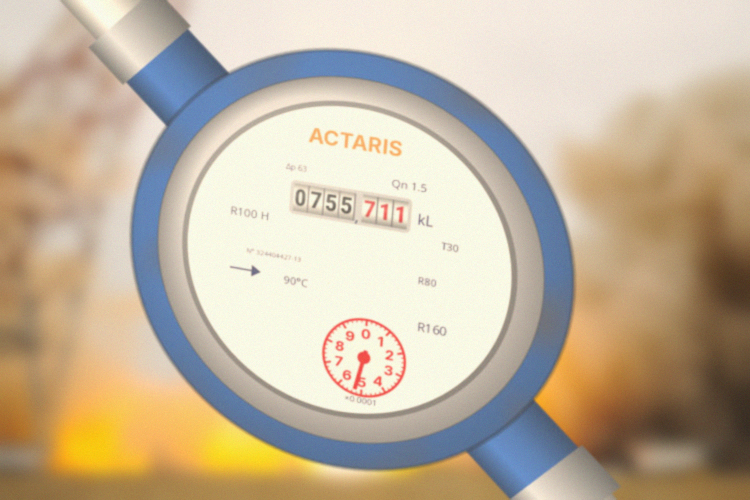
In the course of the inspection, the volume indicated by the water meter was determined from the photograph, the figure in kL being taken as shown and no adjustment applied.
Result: 755.7115 kL
